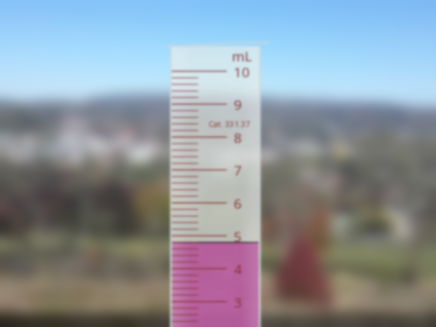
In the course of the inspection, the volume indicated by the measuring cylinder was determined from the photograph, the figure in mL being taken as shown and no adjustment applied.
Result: 4.8 mL
